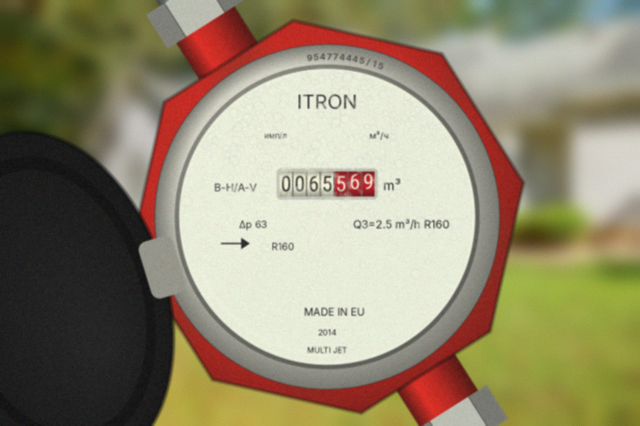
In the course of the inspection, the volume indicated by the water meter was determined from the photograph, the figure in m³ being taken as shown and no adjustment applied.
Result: 65.569 m³
